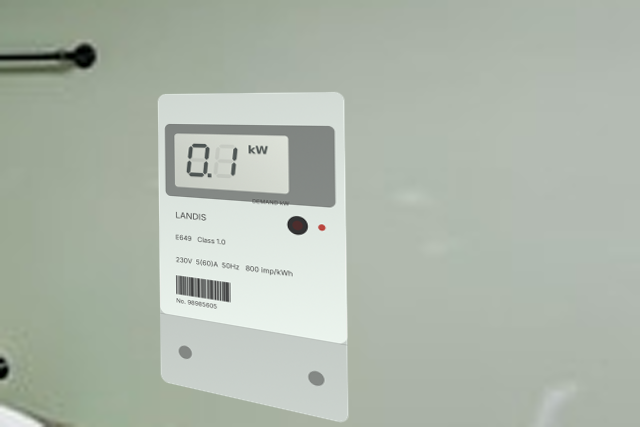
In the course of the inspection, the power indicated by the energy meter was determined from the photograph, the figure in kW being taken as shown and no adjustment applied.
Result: 0.1 kW
